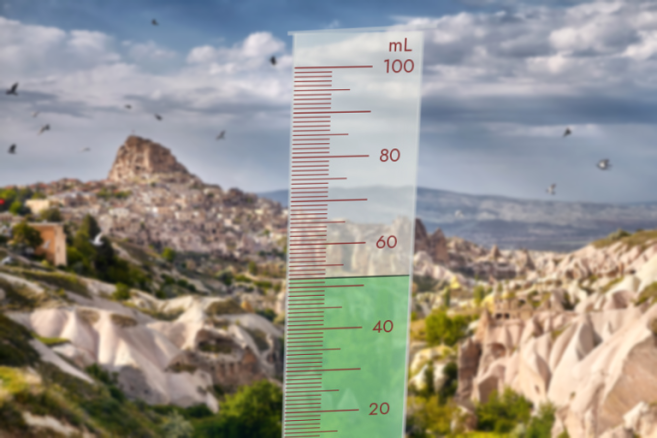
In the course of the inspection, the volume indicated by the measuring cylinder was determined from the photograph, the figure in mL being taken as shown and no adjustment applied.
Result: 52 mL
